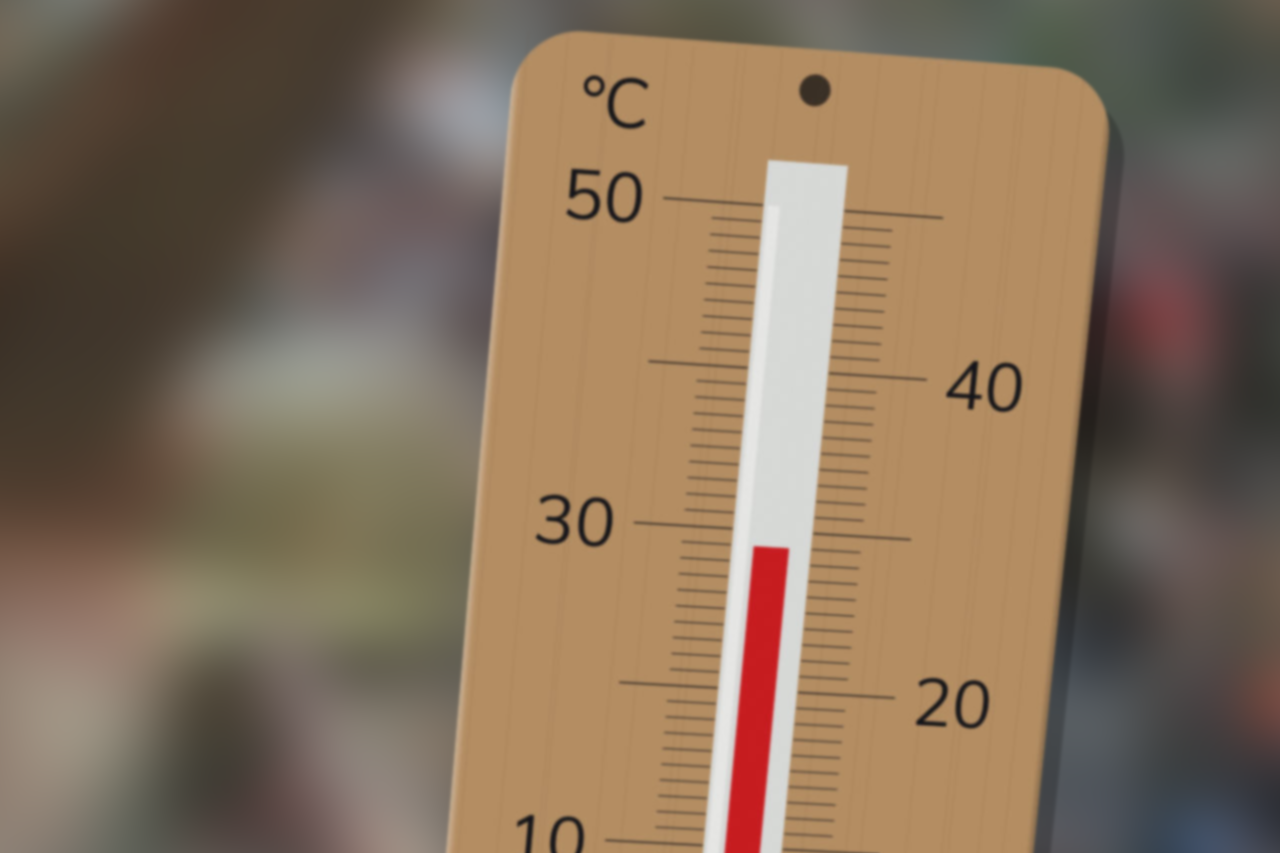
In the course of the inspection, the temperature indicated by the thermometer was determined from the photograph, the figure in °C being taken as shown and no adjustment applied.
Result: 29 °C
